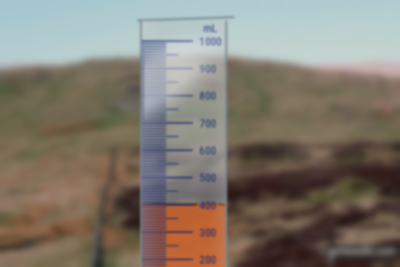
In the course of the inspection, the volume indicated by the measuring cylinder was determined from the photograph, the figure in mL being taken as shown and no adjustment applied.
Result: 400 mL
